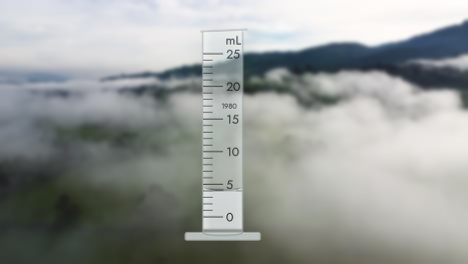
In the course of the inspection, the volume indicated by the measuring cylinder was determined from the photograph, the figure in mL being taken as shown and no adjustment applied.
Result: 4 mL
